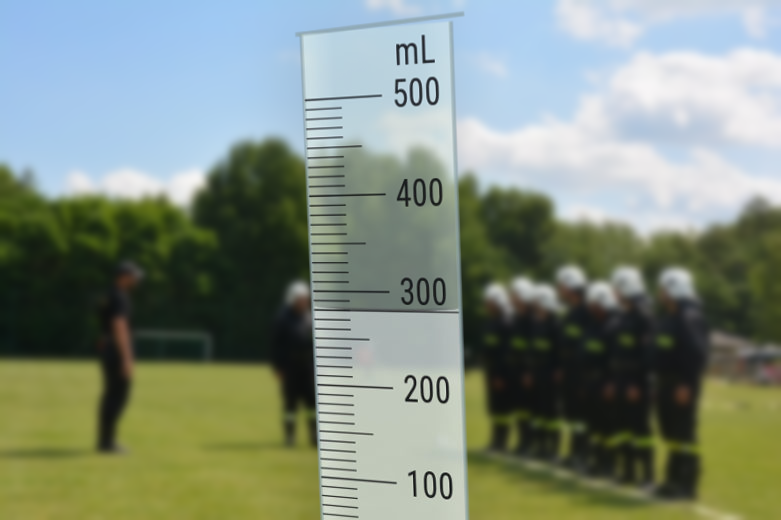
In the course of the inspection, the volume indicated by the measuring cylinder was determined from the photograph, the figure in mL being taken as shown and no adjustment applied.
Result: 280 mL
